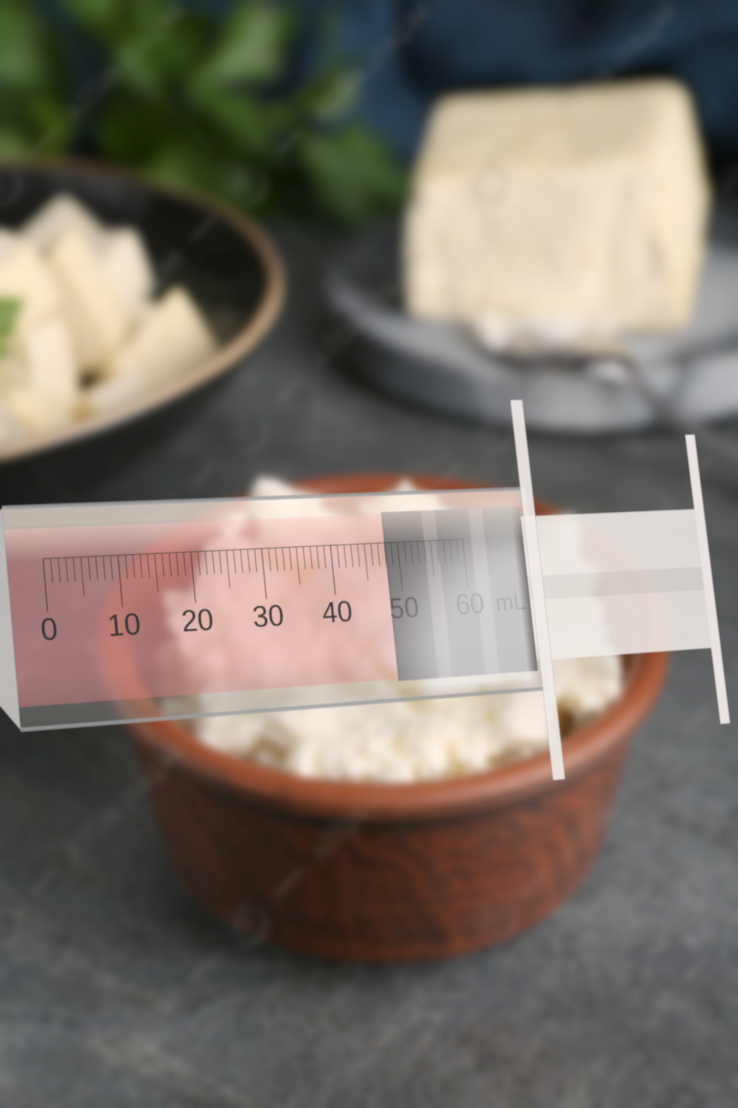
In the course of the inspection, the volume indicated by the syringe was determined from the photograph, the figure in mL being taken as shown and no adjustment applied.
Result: 48 mL
